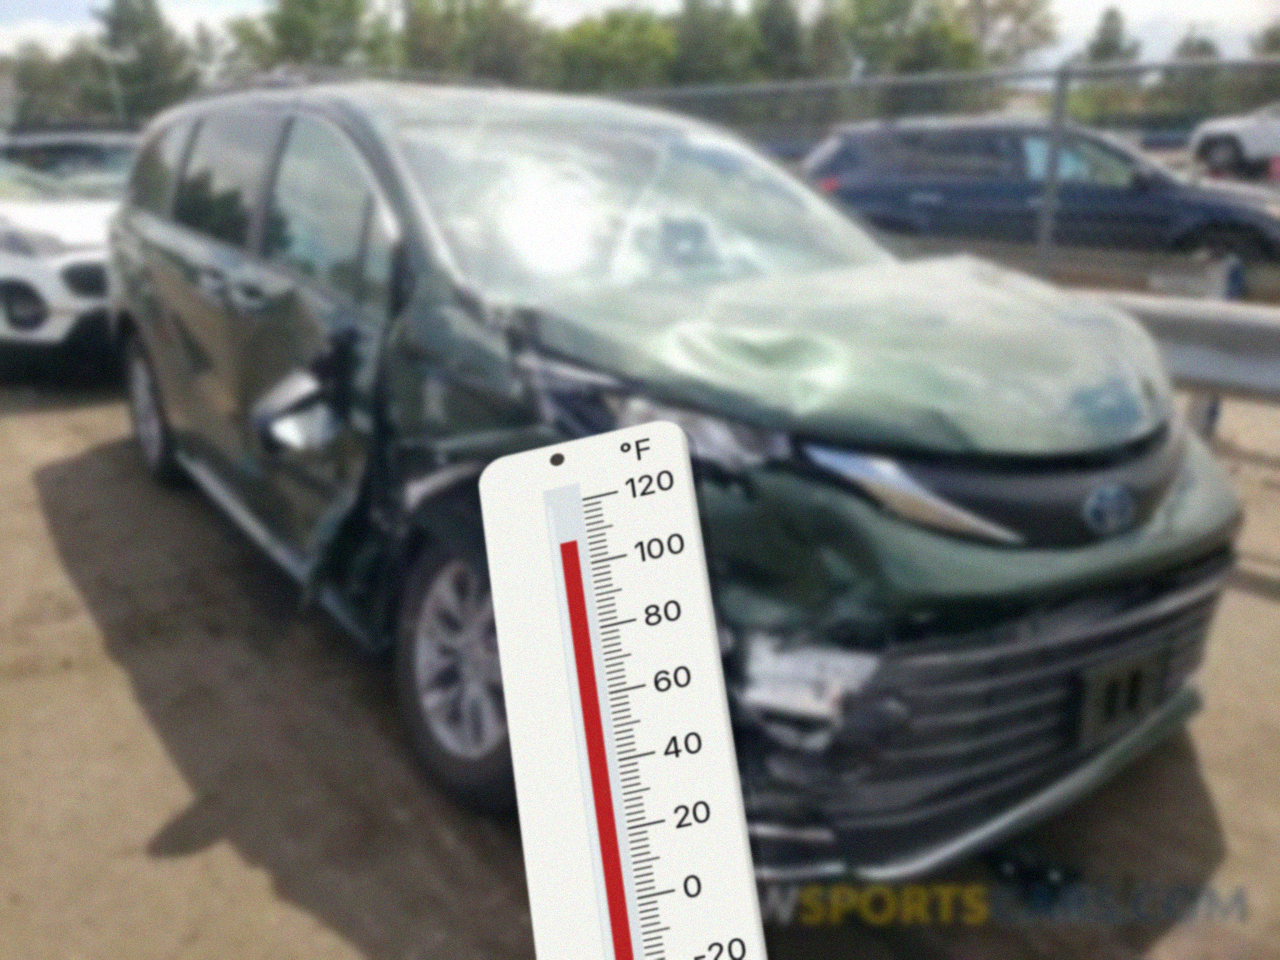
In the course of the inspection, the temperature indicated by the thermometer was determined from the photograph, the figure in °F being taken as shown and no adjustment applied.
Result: 108 °F
